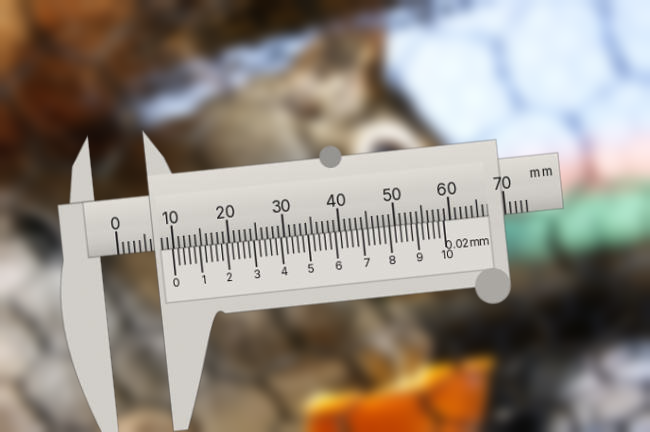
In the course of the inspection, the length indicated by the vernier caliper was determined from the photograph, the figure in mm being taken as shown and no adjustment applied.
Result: 9.8 mm
